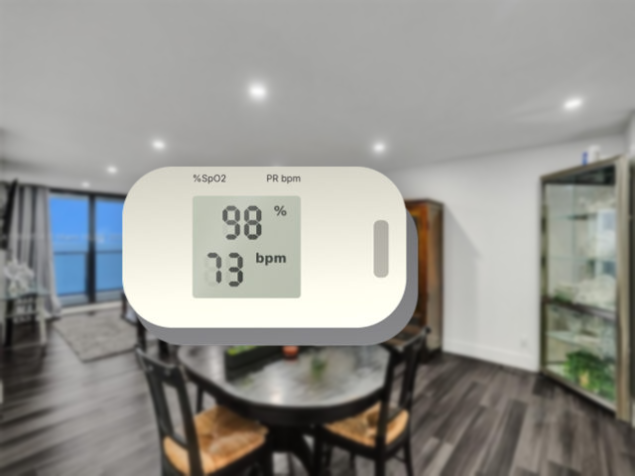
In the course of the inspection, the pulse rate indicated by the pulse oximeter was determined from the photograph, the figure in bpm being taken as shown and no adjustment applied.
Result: 73 bpm
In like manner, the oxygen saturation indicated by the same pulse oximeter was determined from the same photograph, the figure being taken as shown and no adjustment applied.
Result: 98 %
